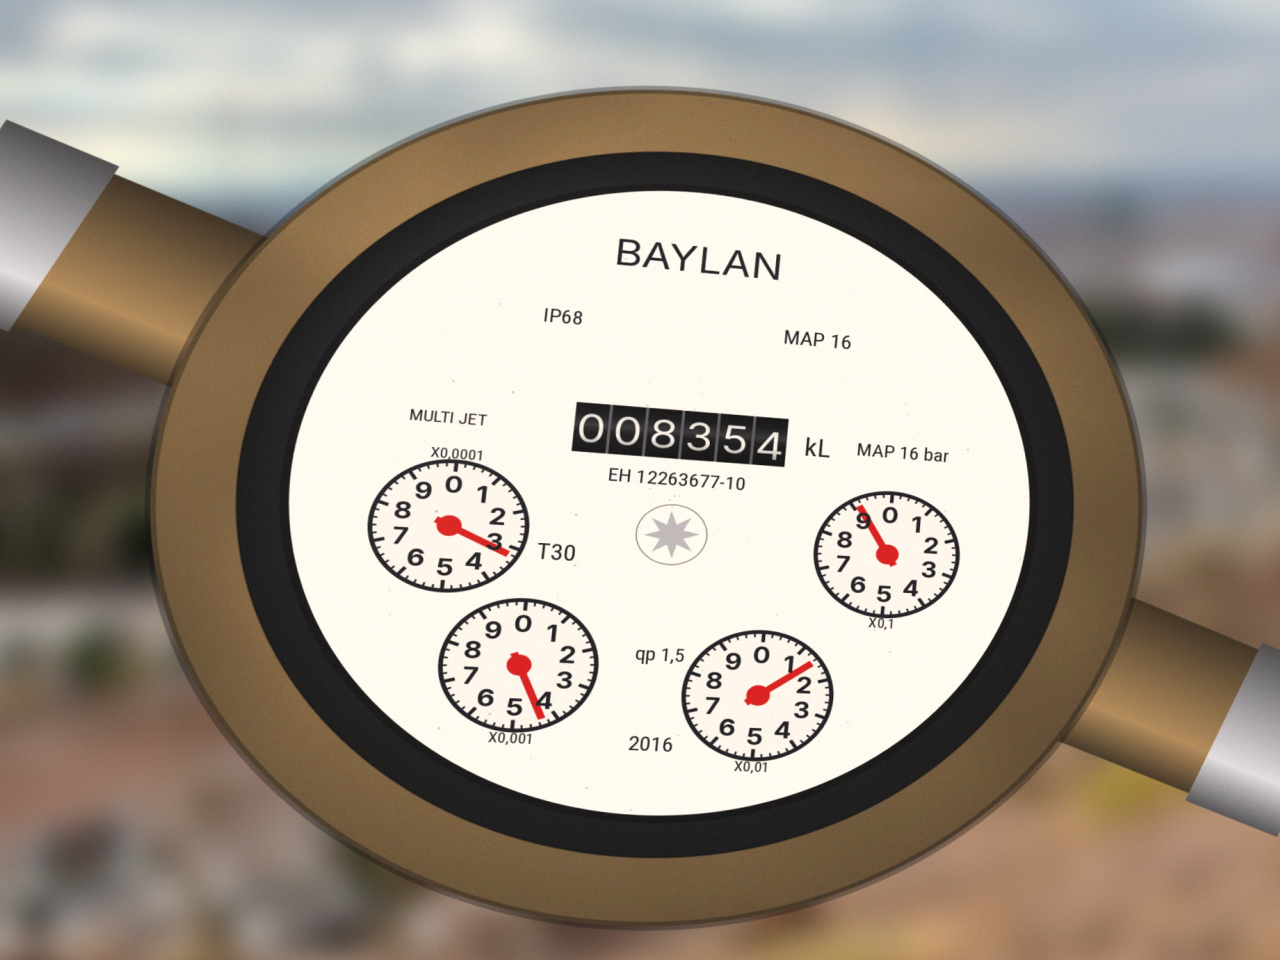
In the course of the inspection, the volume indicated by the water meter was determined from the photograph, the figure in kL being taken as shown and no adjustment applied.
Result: 8353.9143 kL
